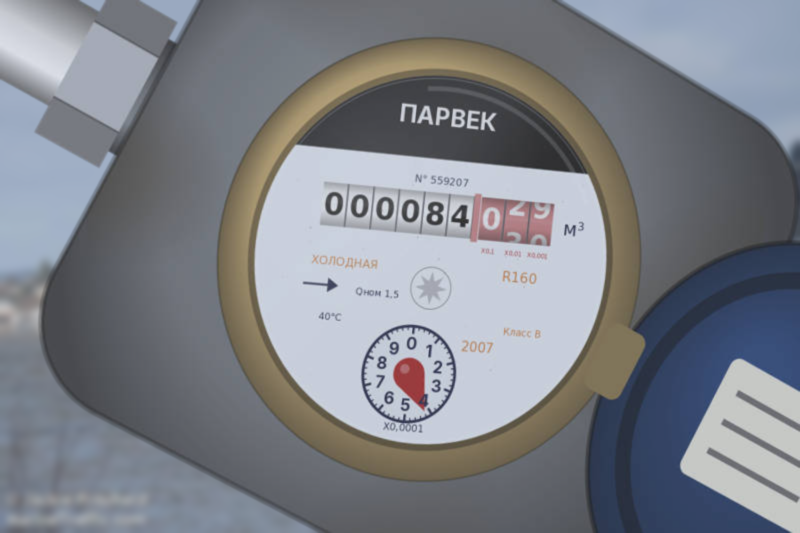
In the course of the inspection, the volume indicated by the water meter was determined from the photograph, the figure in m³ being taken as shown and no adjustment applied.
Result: 84.0294 m³
